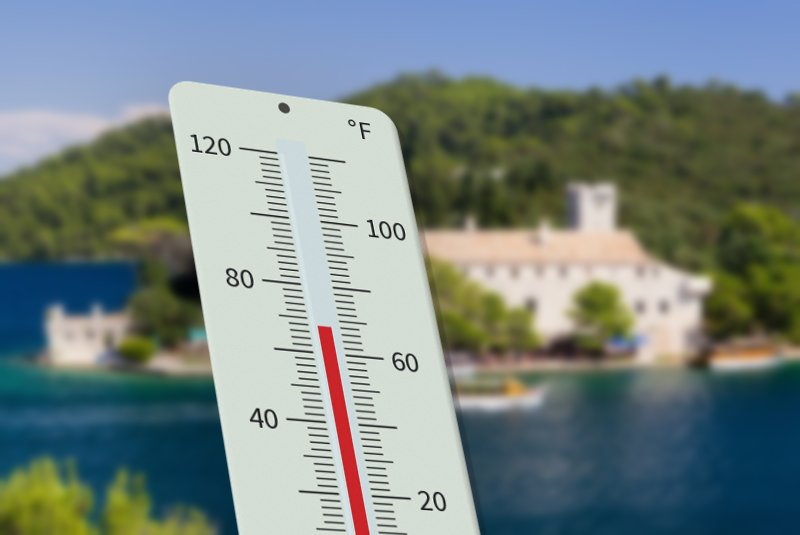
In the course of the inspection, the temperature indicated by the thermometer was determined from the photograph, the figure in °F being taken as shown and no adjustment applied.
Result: 68 °F
